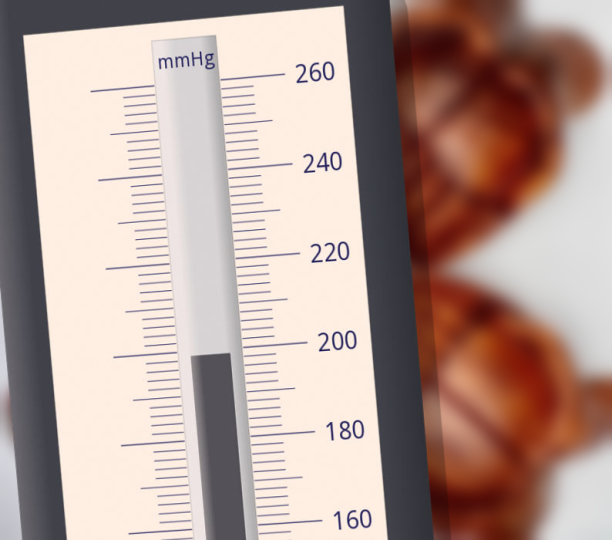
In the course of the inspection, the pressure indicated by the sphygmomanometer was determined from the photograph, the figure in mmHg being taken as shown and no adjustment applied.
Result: 199 mmHg
